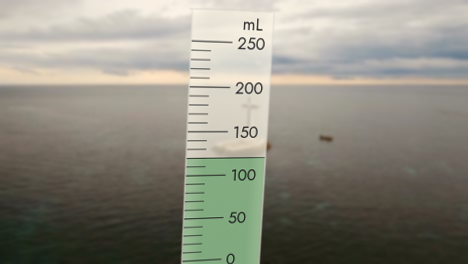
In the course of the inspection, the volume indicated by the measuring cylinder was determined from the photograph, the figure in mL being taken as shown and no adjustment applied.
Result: 120 mL
